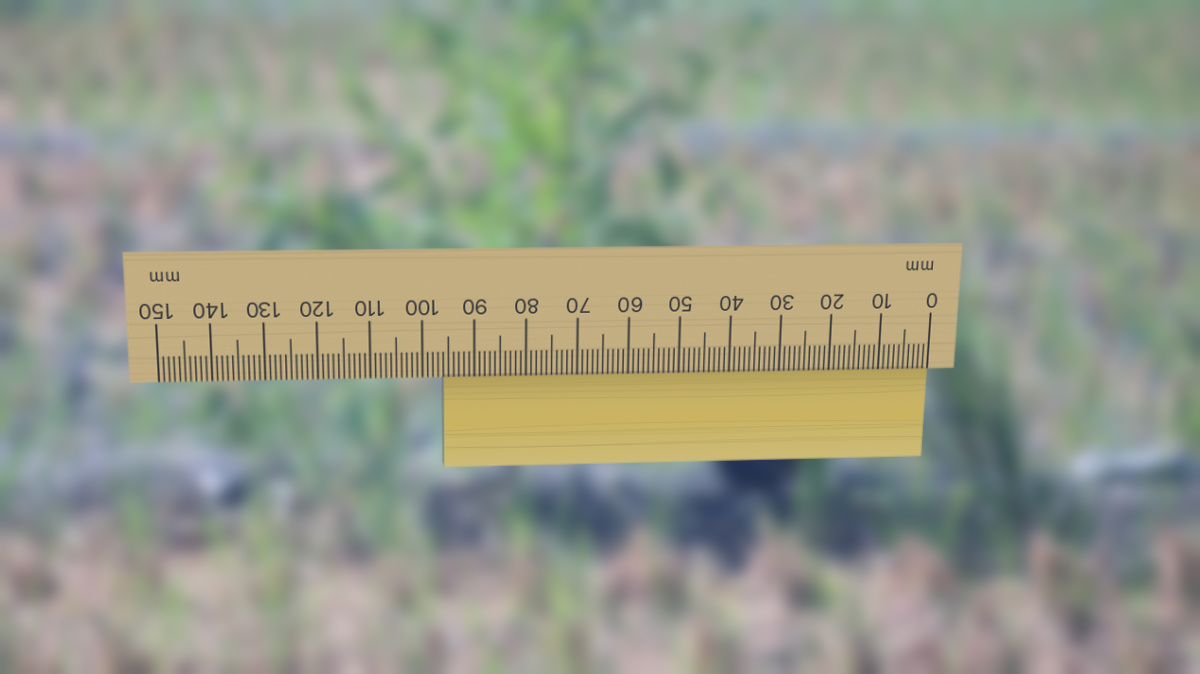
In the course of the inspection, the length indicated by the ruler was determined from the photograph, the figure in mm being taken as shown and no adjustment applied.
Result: 96 mm
